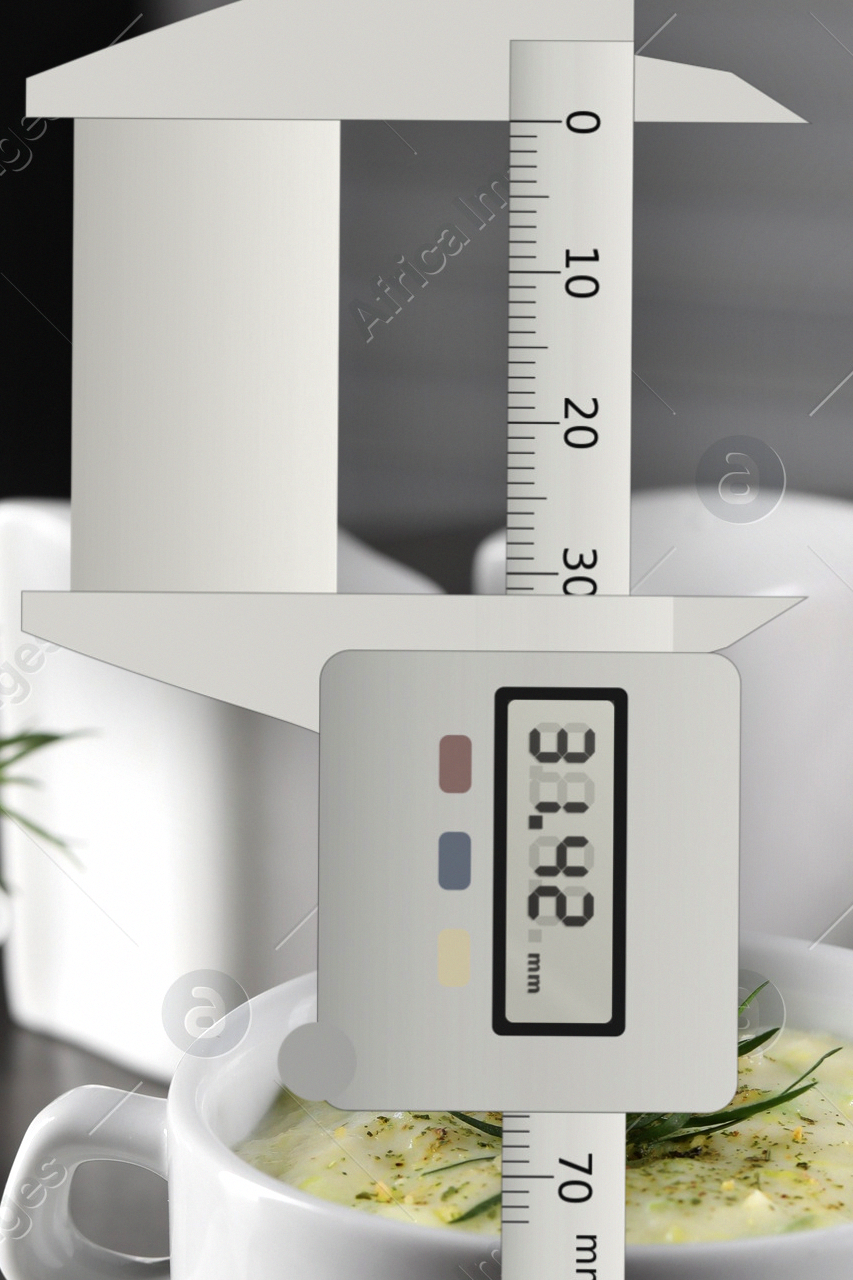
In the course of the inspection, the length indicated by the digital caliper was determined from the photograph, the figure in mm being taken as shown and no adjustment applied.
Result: 31.42 mm
